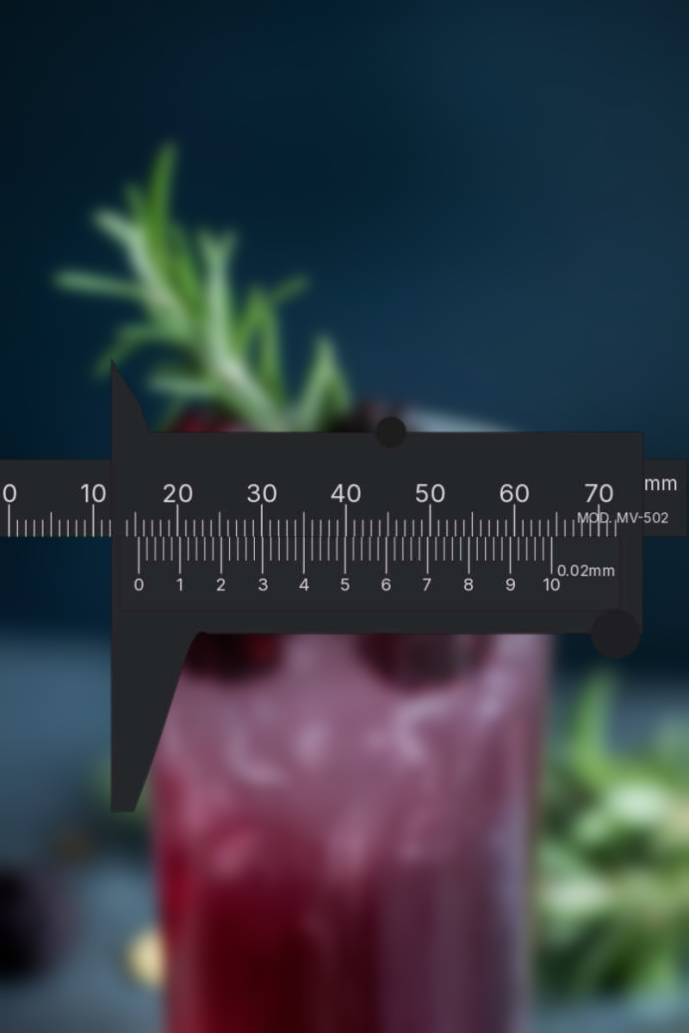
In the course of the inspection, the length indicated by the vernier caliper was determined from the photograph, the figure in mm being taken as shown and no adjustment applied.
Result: 15.4 mm
